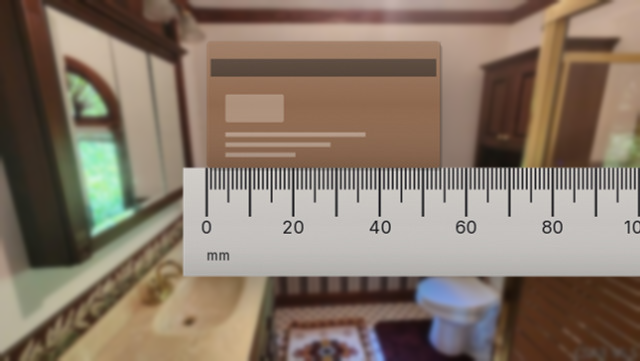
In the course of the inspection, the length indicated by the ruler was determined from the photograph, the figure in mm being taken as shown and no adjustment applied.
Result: 54 mm
